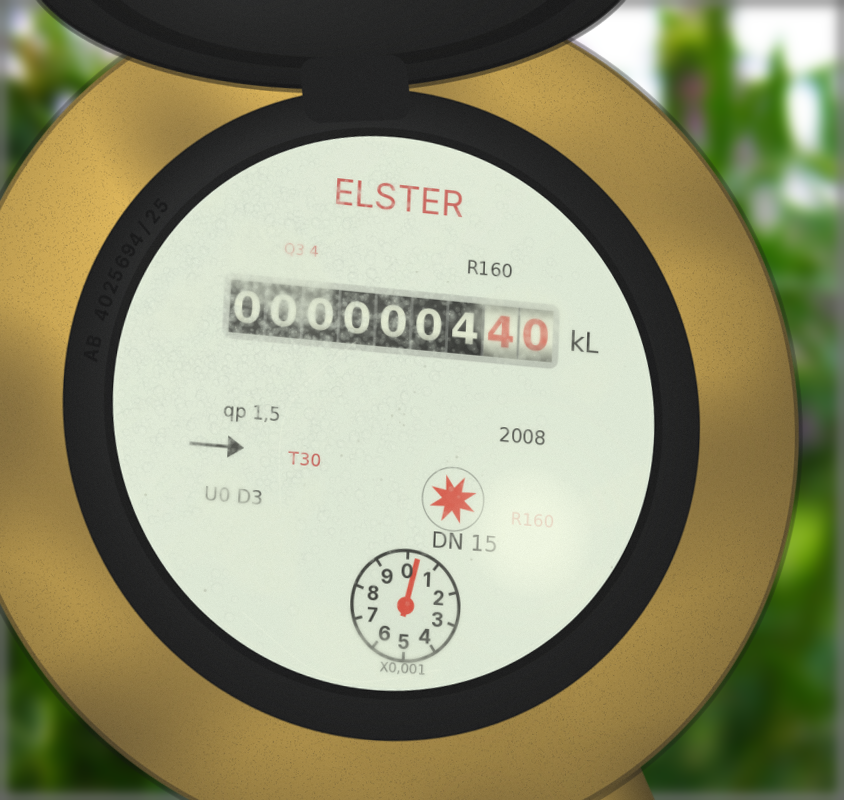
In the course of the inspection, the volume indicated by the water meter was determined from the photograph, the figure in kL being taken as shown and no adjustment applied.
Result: 4.400 kL
